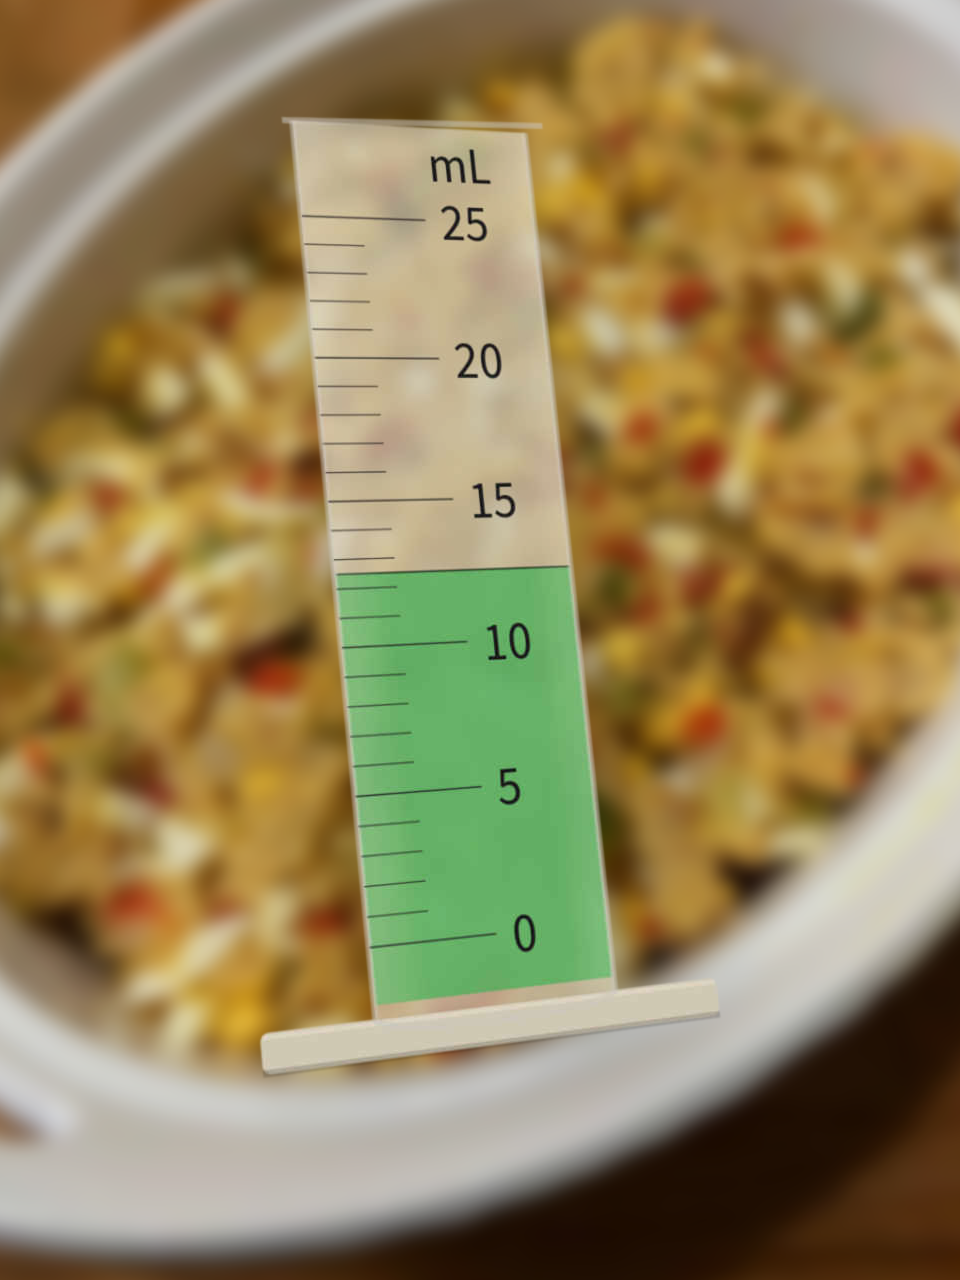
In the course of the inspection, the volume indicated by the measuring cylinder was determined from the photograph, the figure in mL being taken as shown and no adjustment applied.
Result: 12.5 mL
